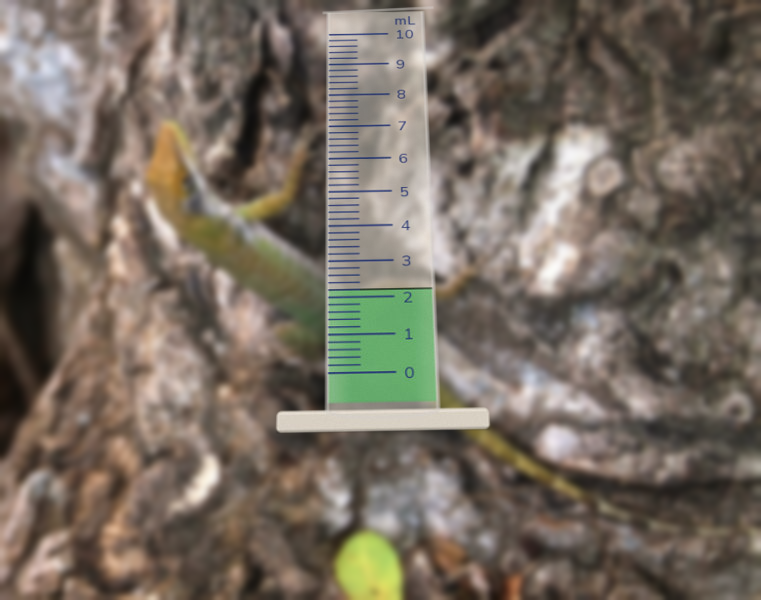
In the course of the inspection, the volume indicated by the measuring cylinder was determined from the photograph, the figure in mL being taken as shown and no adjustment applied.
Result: 2.2 mL
